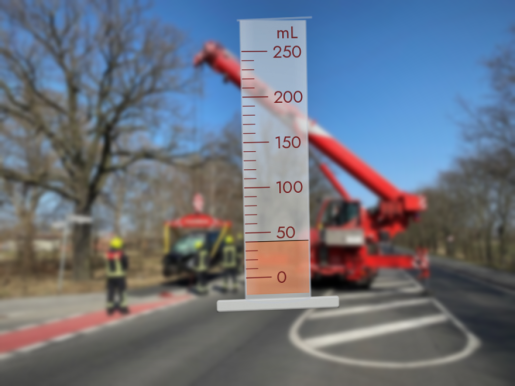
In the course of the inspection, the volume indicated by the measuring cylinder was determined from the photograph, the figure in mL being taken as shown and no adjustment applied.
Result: 40 mL
